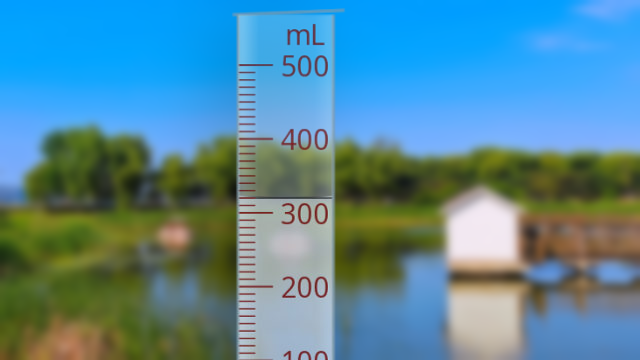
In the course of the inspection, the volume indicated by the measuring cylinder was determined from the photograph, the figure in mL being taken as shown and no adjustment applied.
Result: 320 mL
